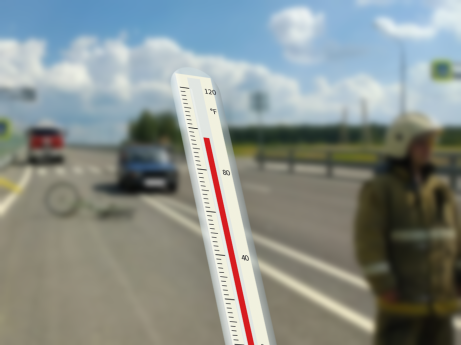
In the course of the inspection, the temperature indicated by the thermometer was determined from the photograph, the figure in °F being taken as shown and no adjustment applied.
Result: 96 °F
